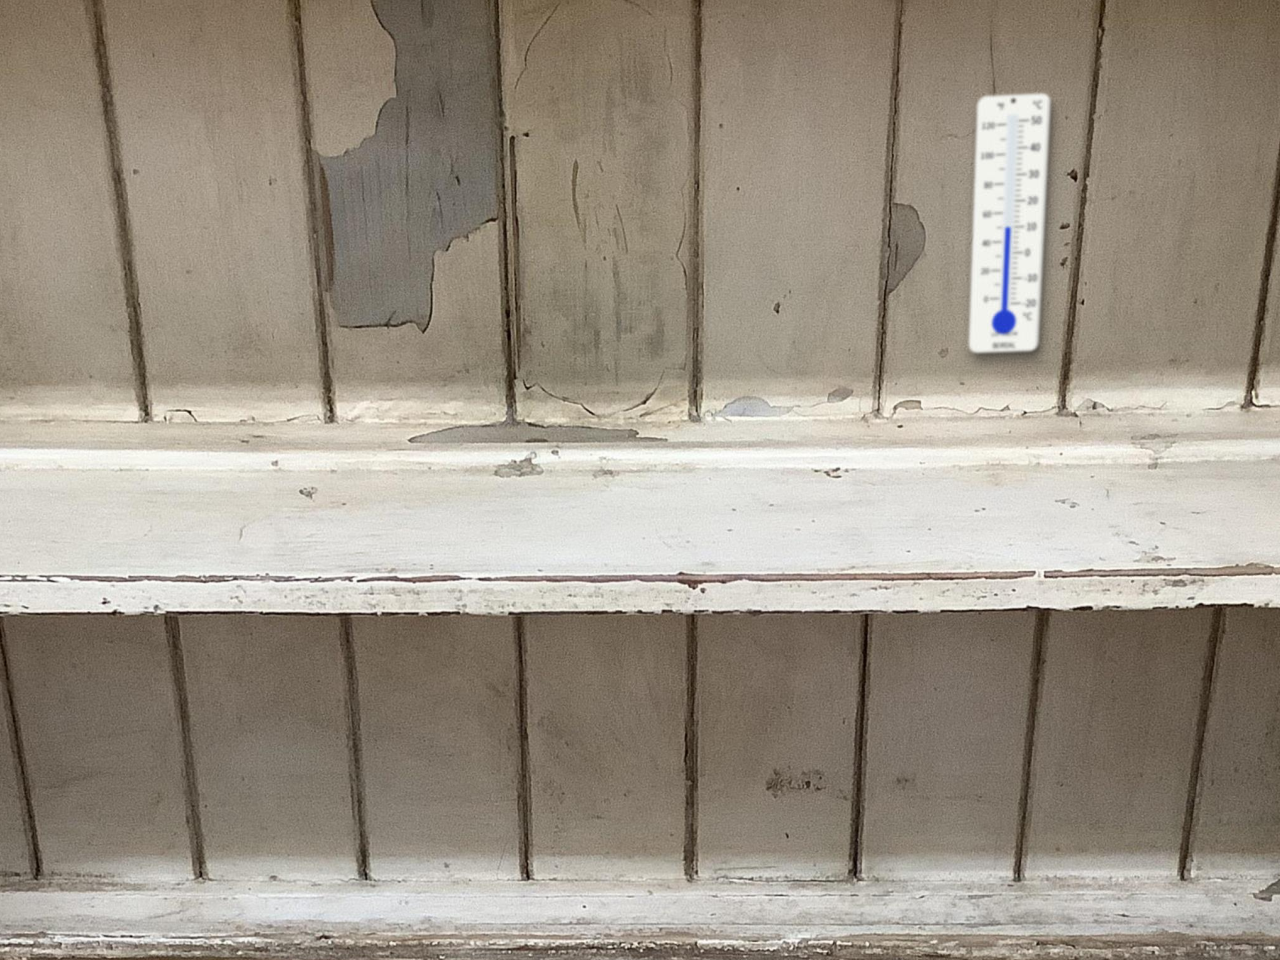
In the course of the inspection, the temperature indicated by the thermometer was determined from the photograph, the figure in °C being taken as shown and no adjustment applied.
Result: 10 °C
